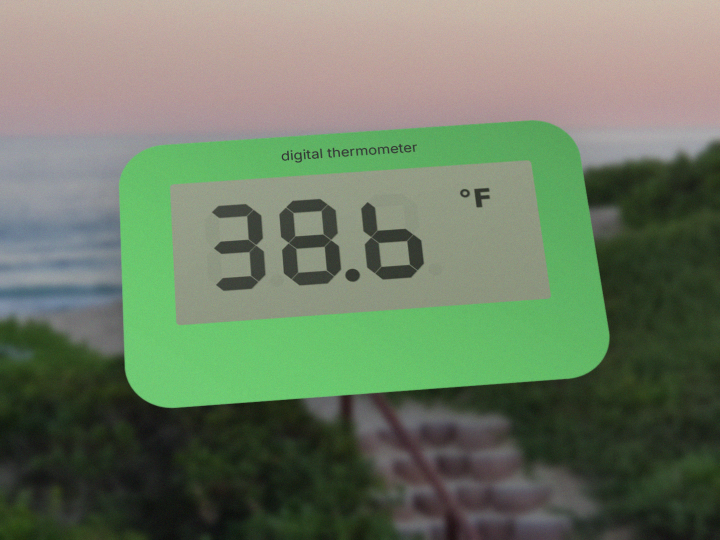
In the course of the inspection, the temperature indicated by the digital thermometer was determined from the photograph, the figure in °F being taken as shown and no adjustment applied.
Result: 38.6 °F
